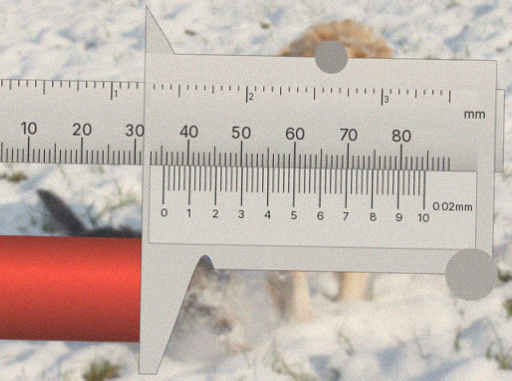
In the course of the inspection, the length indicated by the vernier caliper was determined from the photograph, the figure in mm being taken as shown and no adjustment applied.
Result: 35.5 mm
